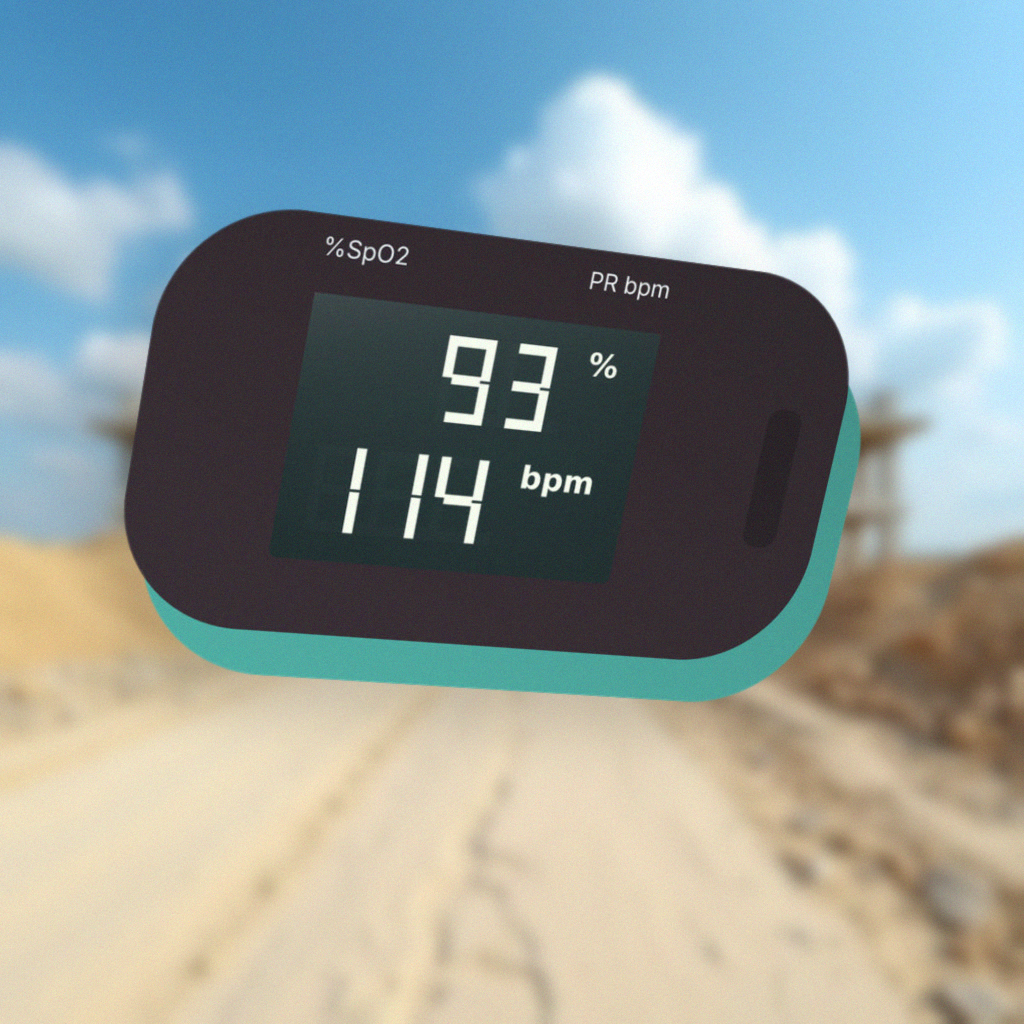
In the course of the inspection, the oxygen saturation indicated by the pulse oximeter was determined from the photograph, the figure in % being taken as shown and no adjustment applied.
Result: 93 %
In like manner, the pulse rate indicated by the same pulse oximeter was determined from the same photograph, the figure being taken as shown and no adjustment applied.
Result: 114 bpm
